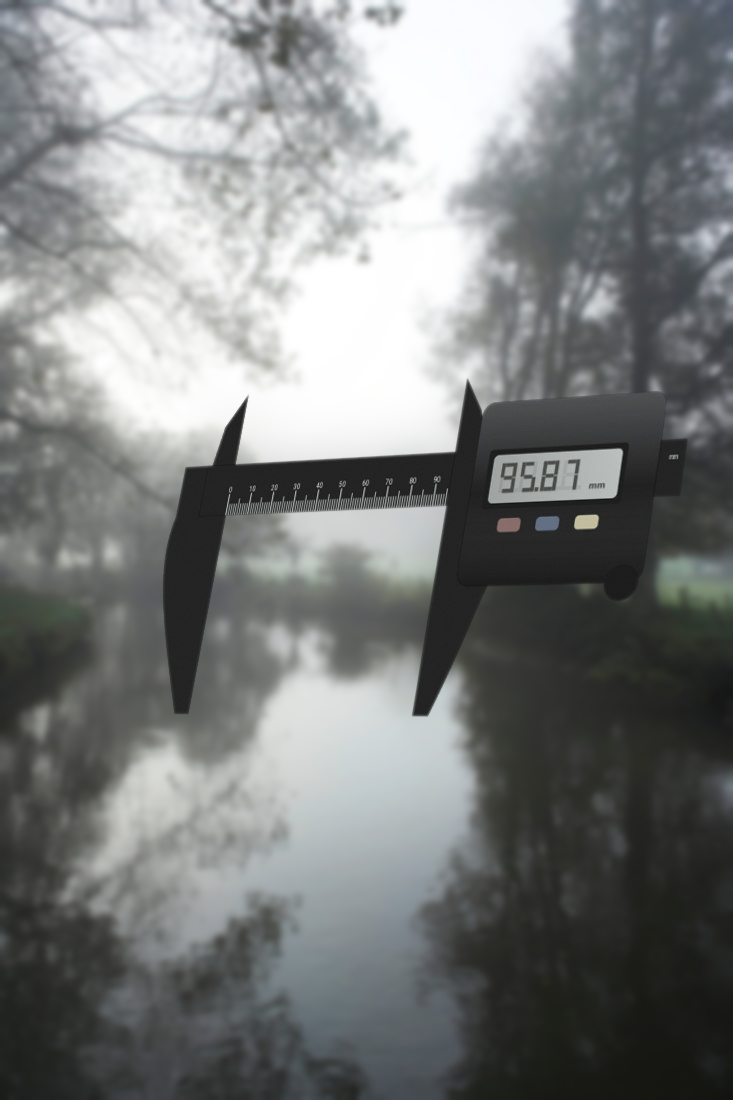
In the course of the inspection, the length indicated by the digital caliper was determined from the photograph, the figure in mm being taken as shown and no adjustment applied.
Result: 95.87 mm
